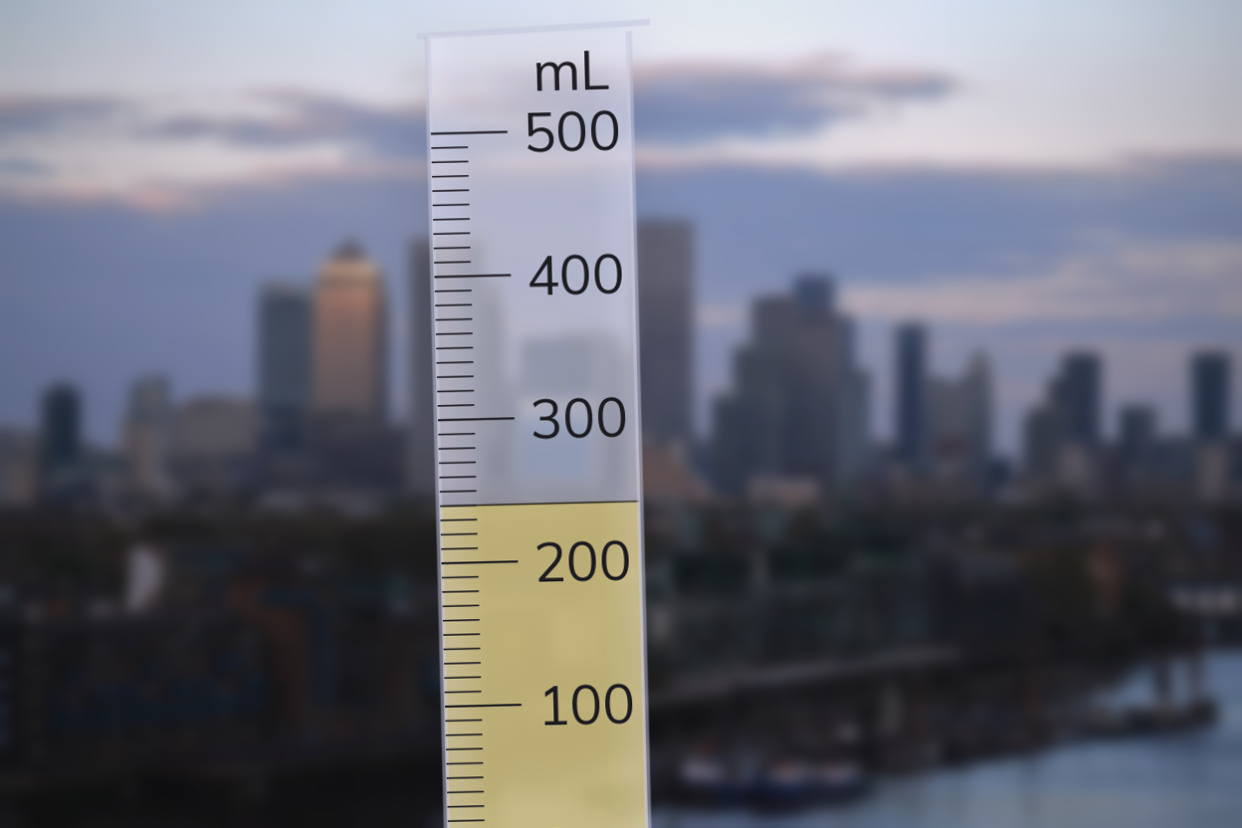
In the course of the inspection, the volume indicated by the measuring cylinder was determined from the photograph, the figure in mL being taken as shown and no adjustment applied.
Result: 240 mL
